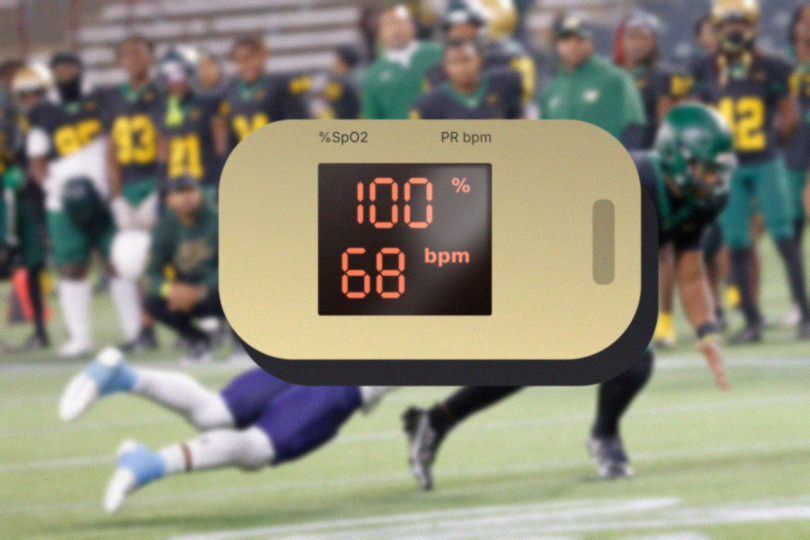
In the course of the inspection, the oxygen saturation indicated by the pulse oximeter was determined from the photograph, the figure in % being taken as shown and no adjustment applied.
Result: 100 %
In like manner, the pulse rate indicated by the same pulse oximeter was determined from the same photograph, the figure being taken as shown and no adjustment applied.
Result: 68 bpm
